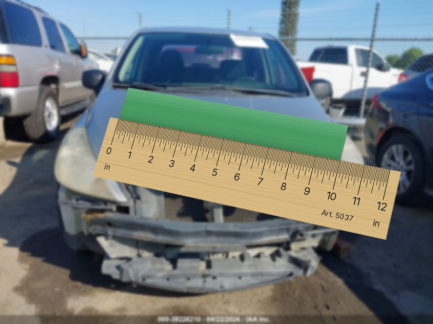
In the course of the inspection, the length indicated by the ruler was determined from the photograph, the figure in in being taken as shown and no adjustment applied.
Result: 10 in
